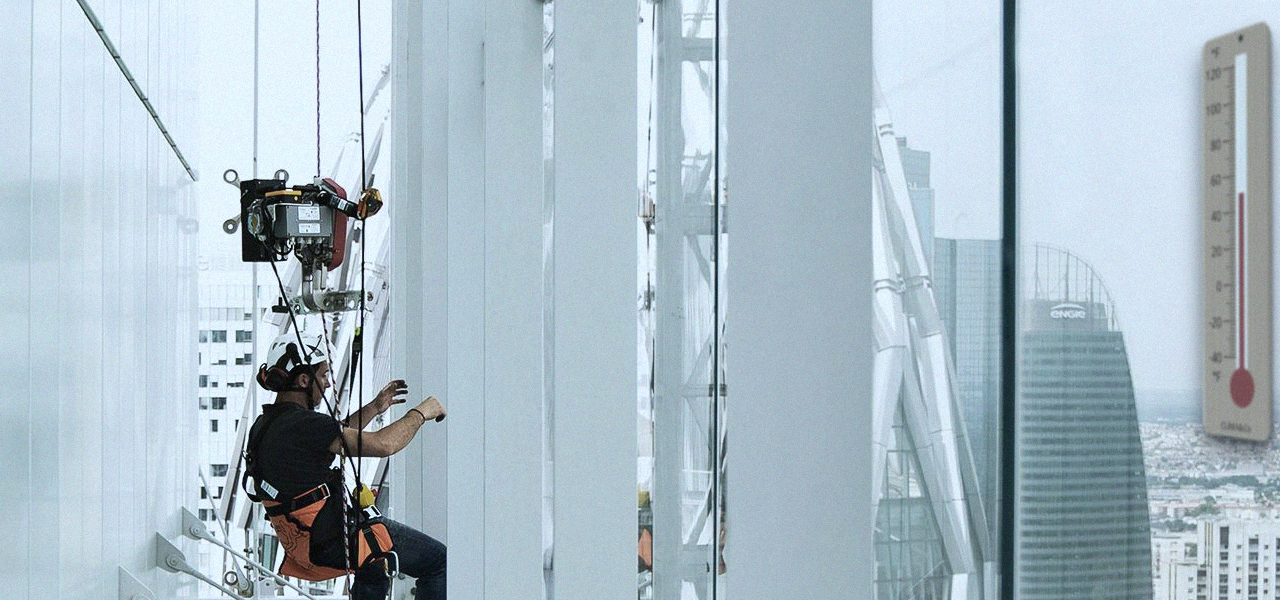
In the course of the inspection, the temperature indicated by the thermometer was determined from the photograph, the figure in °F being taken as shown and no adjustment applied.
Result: 50 °F
